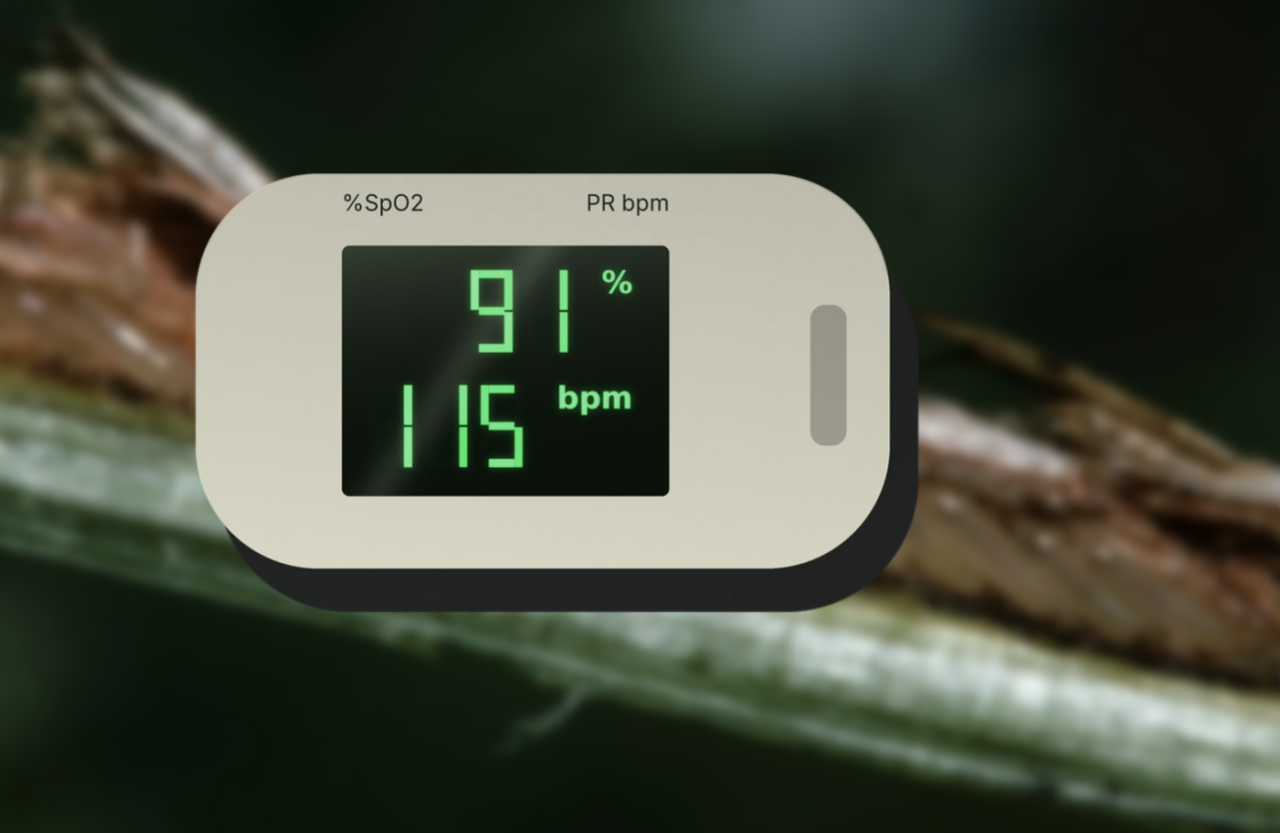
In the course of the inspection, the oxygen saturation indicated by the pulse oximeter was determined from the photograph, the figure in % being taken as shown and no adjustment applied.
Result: 91 %
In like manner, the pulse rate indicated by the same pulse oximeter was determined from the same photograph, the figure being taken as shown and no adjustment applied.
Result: 115 bpm
